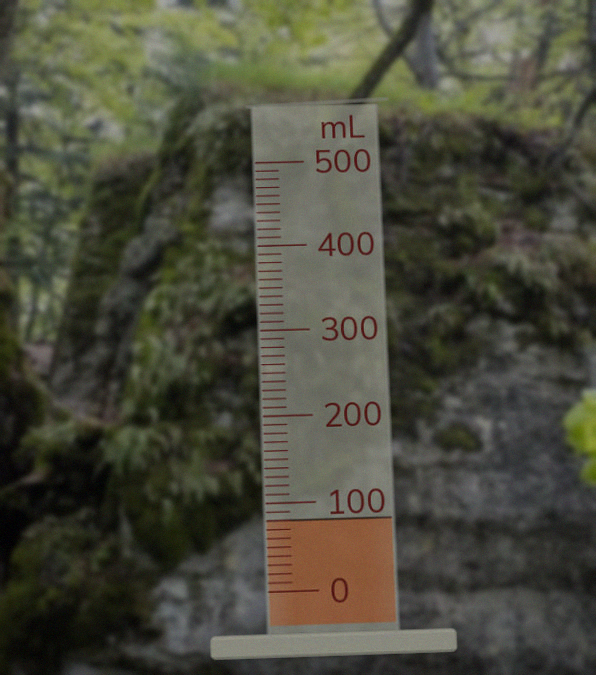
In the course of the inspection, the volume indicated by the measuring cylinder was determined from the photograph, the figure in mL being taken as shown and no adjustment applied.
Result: 80 mL
